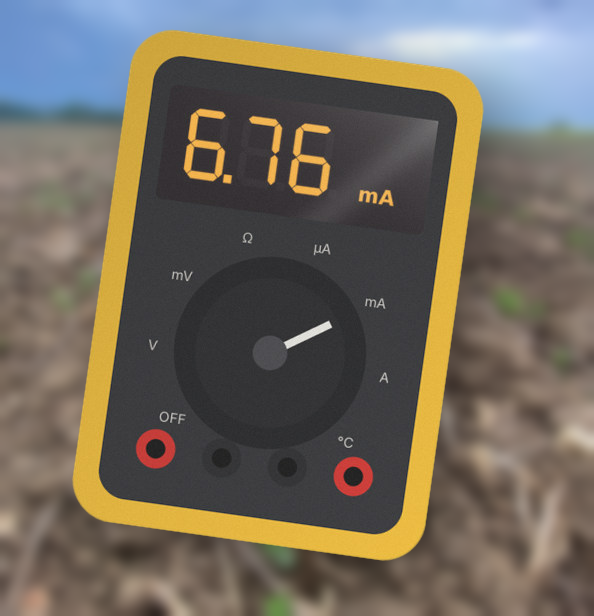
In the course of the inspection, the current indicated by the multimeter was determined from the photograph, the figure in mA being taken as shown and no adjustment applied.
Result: 6.76 mA
